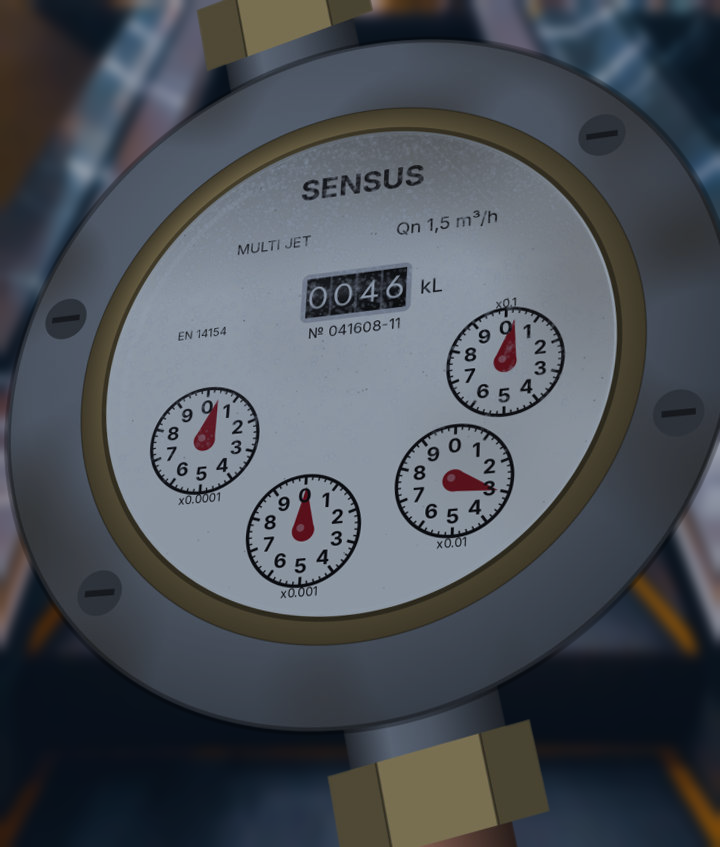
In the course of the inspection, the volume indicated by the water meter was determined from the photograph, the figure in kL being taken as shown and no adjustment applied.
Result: 46.0300 kL
